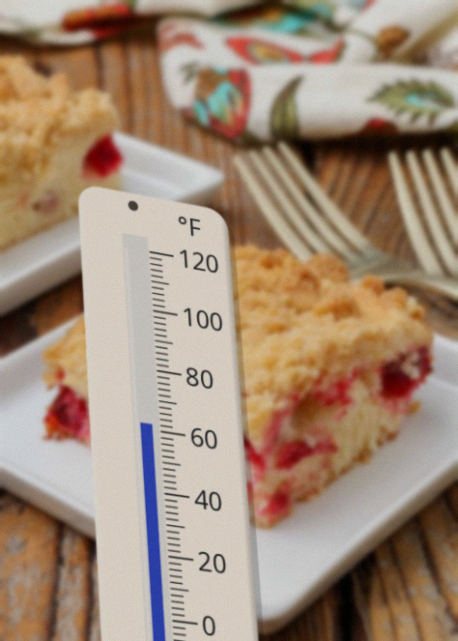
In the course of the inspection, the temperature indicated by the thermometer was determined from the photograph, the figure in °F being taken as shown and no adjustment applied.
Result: 62 °F
